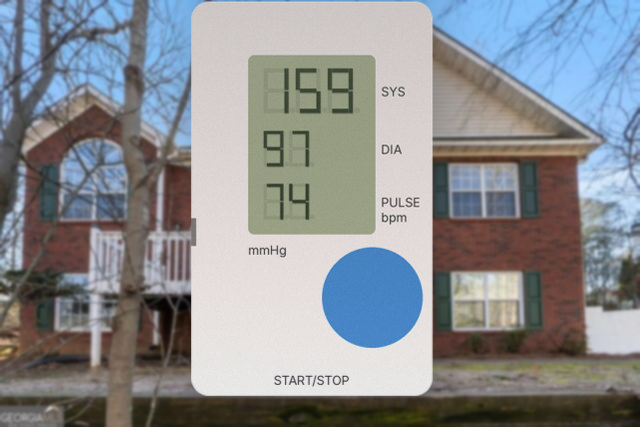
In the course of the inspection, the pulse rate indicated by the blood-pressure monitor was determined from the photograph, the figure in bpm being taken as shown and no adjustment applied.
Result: 74 bpm
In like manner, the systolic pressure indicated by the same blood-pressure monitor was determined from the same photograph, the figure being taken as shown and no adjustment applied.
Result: 159 mmHg
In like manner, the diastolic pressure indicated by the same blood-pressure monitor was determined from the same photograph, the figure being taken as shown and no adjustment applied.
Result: 97 mmHg
